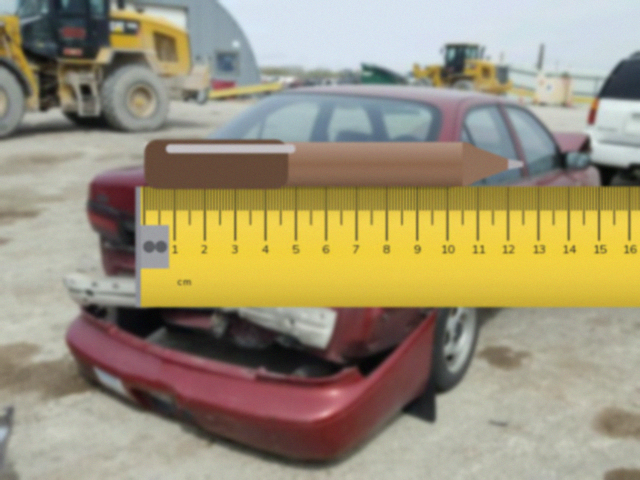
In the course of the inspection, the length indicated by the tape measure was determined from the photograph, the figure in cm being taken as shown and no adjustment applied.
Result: 12.5 cm
